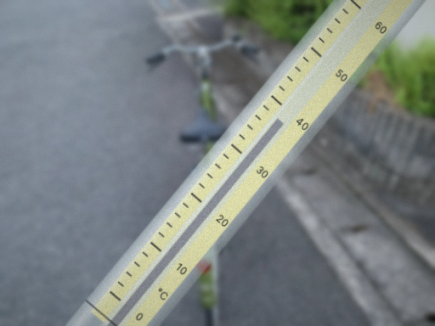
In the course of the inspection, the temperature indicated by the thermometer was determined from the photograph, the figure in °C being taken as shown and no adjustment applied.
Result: 38 °C
